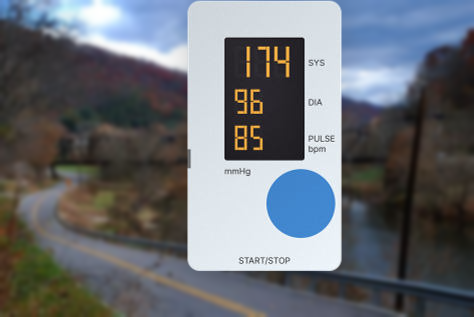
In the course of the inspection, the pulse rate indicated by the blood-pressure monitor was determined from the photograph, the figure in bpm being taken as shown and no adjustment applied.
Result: 85 bpm
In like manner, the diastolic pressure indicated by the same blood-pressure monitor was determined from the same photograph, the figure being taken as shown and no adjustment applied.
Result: 96 mmHg
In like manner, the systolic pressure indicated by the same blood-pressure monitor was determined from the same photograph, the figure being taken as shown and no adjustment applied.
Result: 174 mmHg
